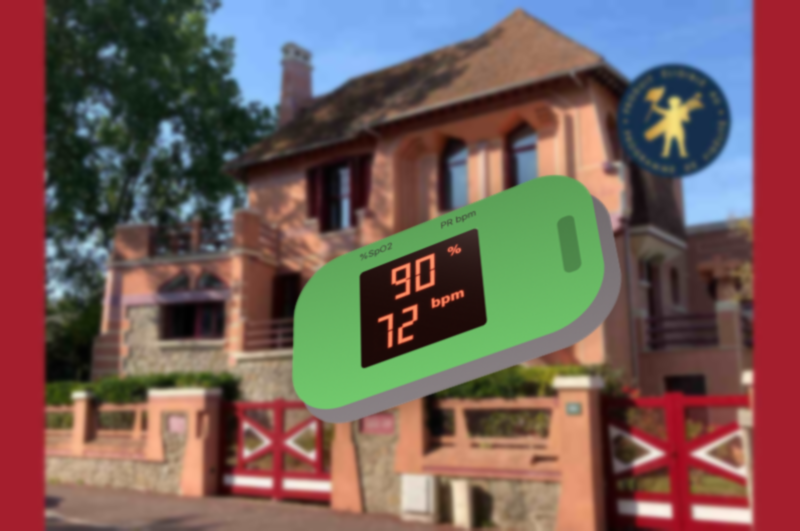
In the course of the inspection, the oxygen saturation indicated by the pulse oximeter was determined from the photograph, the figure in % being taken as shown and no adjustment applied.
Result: 90 %
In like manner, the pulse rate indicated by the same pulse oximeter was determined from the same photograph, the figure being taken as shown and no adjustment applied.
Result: 72 bpm
